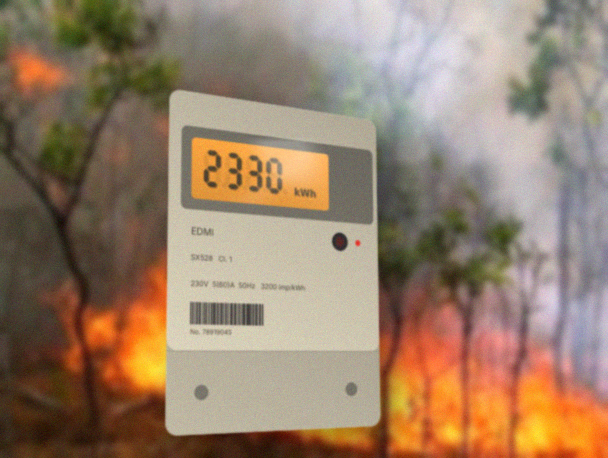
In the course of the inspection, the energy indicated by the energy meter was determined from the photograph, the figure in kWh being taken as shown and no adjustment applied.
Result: 2330 kWh
